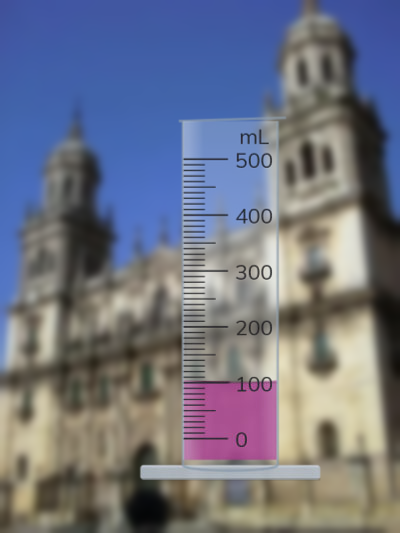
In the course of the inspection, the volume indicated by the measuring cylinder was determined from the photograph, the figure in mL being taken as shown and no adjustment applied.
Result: 100 mL
